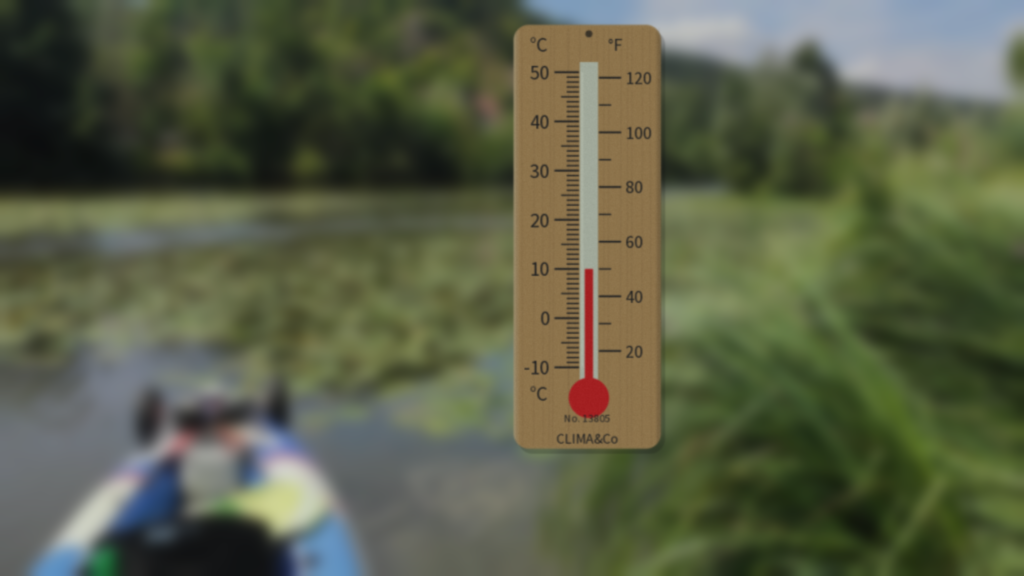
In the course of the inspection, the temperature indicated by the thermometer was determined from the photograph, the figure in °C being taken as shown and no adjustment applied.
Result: 10 °C
